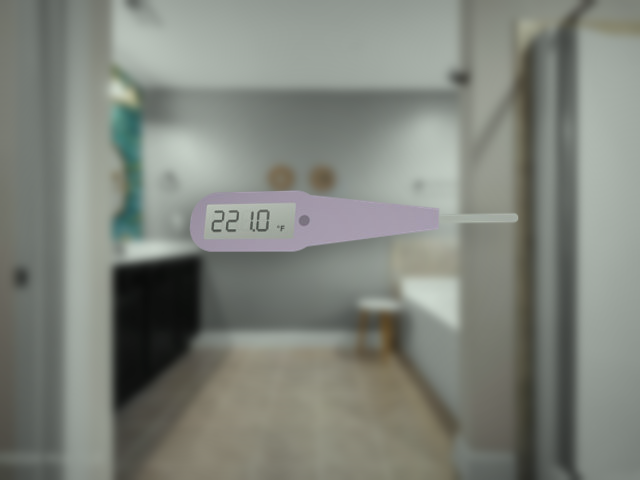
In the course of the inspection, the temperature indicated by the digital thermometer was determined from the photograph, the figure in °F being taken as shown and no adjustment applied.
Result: 221.0 °F
